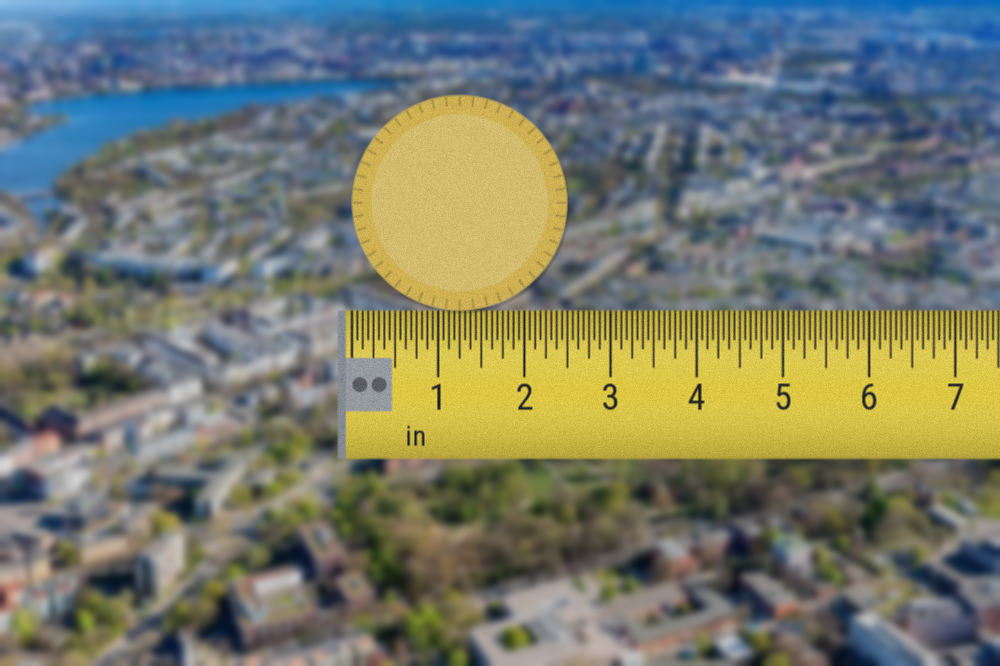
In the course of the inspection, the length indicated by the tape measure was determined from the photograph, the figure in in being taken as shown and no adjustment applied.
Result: 2.5 in
